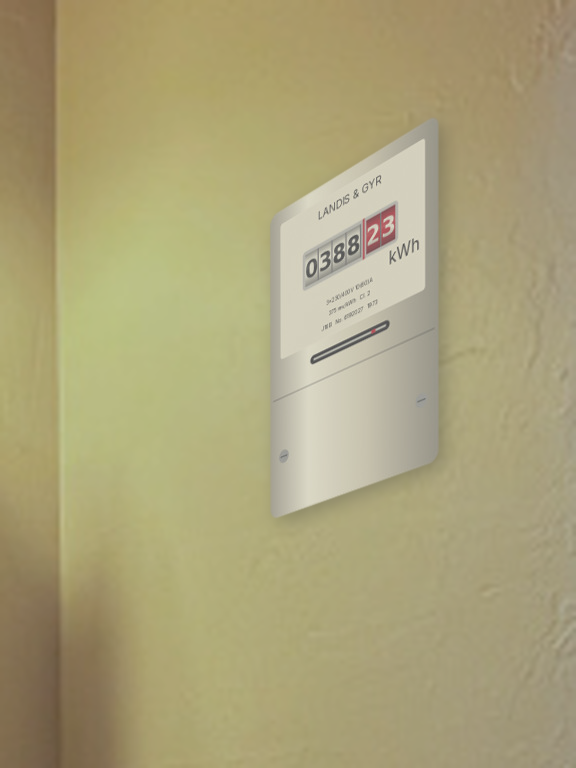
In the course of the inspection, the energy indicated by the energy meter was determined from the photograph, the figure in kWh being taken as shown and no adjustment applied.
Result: 388.23 kWh
